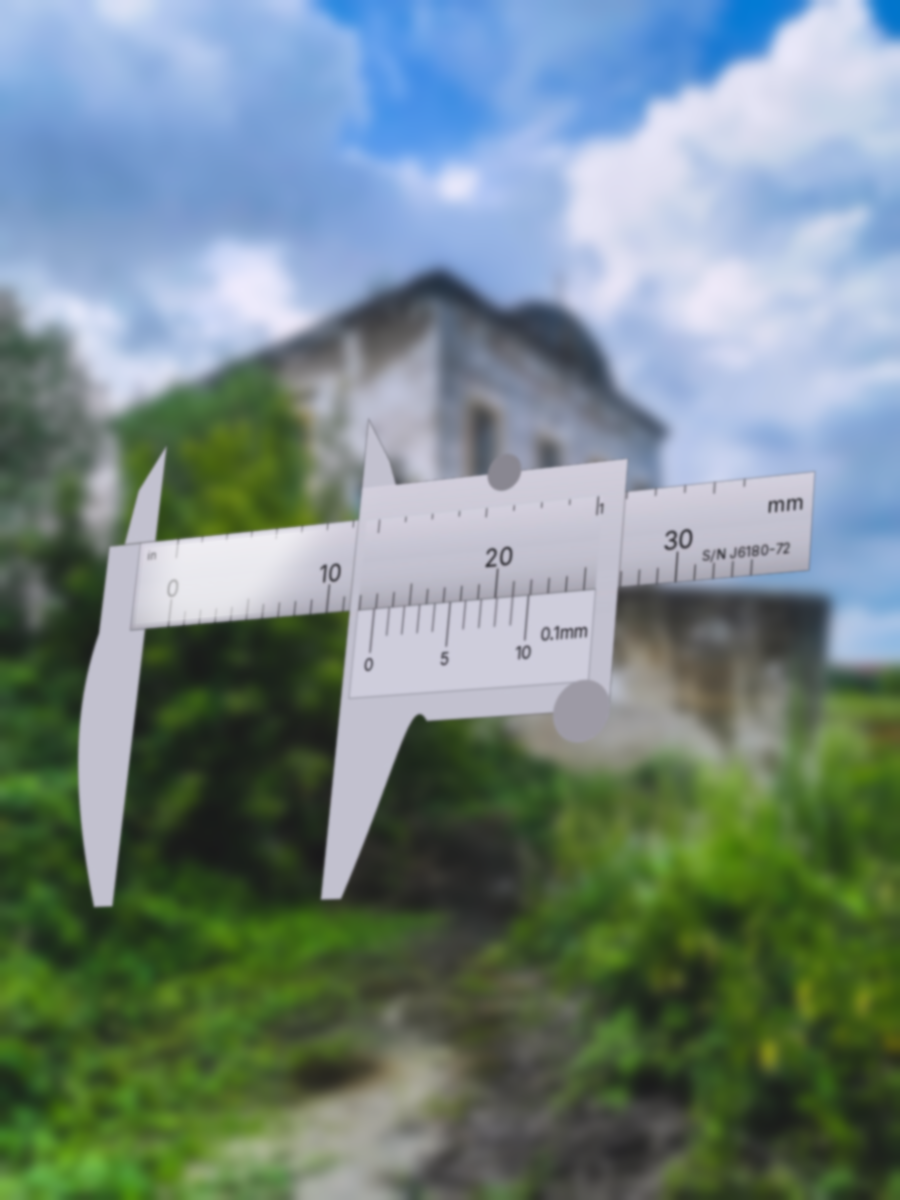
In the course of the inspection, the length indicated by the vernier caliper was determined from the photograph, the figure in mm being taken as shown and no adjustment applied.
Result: 12.9 mm
